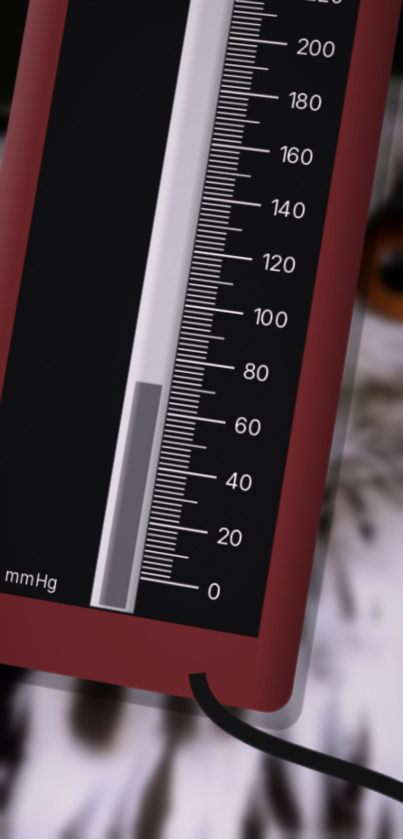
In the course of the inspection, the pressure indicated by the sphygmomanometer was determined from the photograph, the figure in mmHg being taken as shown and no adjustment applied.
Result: 70 mmHg
